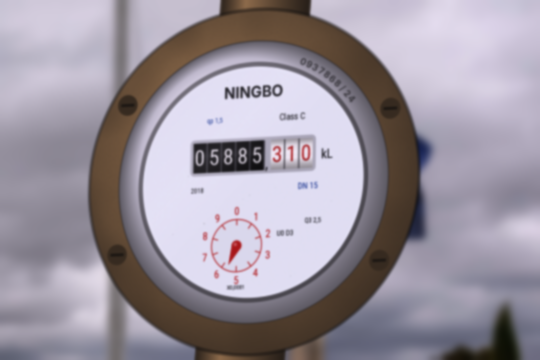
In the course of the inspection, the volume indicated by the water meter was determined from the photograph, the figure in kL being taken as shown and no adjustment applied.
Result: 5885.3105 kL
